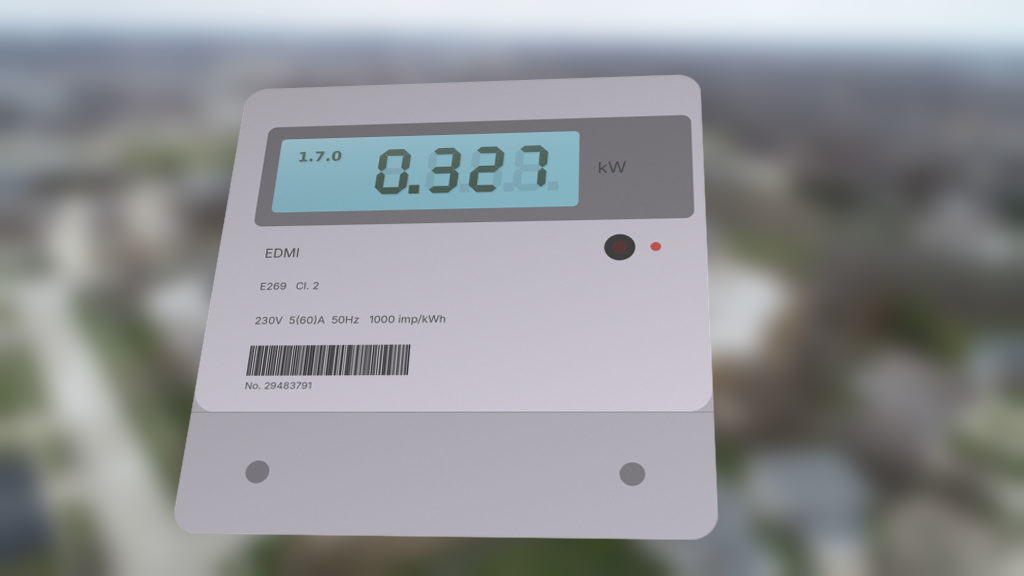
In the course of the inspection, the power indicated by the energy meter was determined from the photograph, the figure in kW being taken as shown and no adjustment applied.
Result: 0.327 kW
